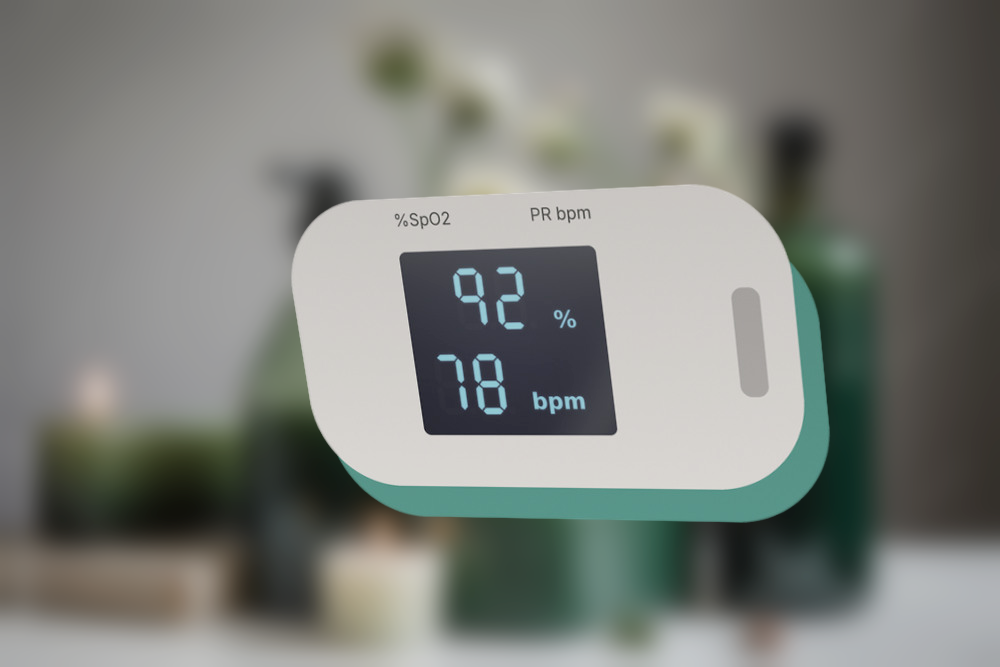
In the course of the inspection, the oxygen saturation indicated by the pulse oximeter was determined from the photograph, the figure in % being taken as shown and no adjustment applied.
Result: 92 %
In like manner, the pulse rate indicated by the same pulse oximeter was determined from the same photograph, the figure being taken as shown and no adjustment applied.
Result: 78 bpm
